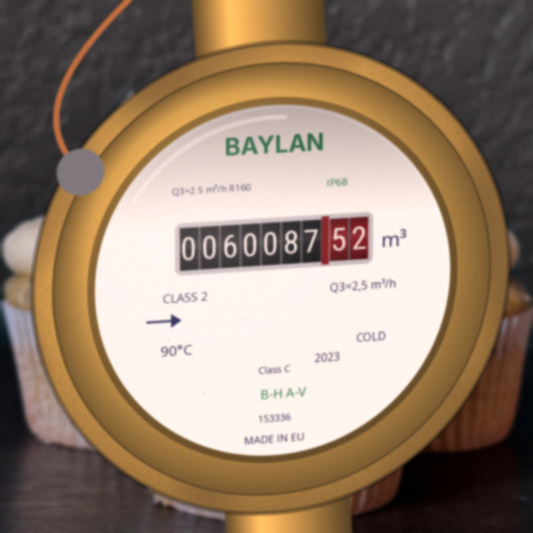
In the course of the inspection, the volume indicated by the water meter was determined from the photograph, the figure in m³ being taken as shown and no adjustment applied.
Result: 60087.52 m³
